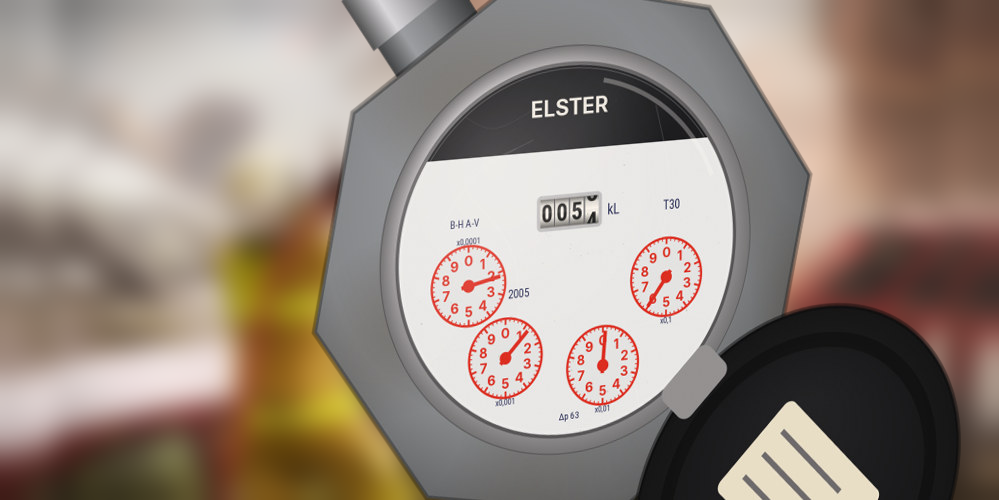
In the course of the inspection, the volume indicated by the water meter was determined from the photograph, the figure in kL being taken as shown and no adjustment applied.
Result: 53.6012 kL
